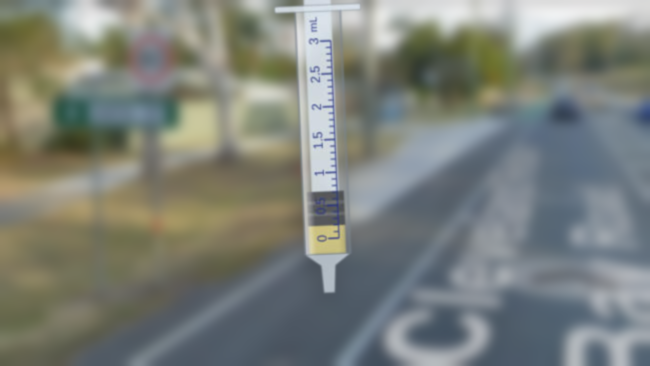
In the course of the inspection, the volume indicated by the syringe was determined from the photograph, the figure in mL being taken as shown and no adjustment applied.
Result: 0.2 mL
